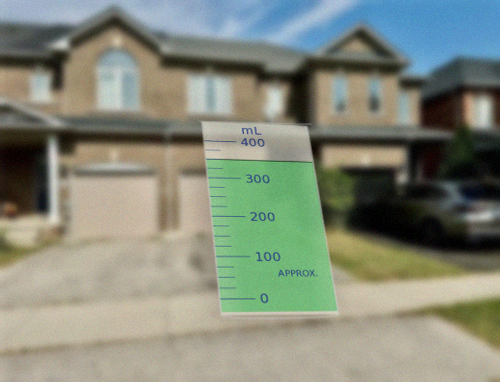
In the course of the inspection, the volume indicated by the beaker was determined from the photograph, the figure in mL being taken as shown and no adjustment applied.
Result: 350 mL
